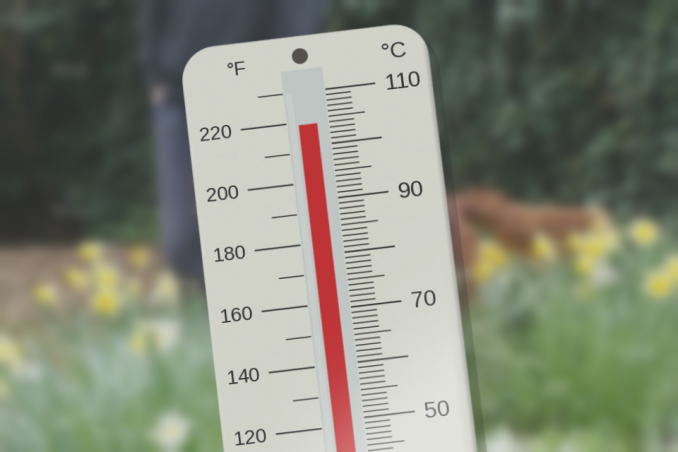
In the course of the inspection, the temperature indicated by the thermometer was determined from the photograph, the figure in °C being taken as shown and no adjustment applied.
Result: 104 °C
